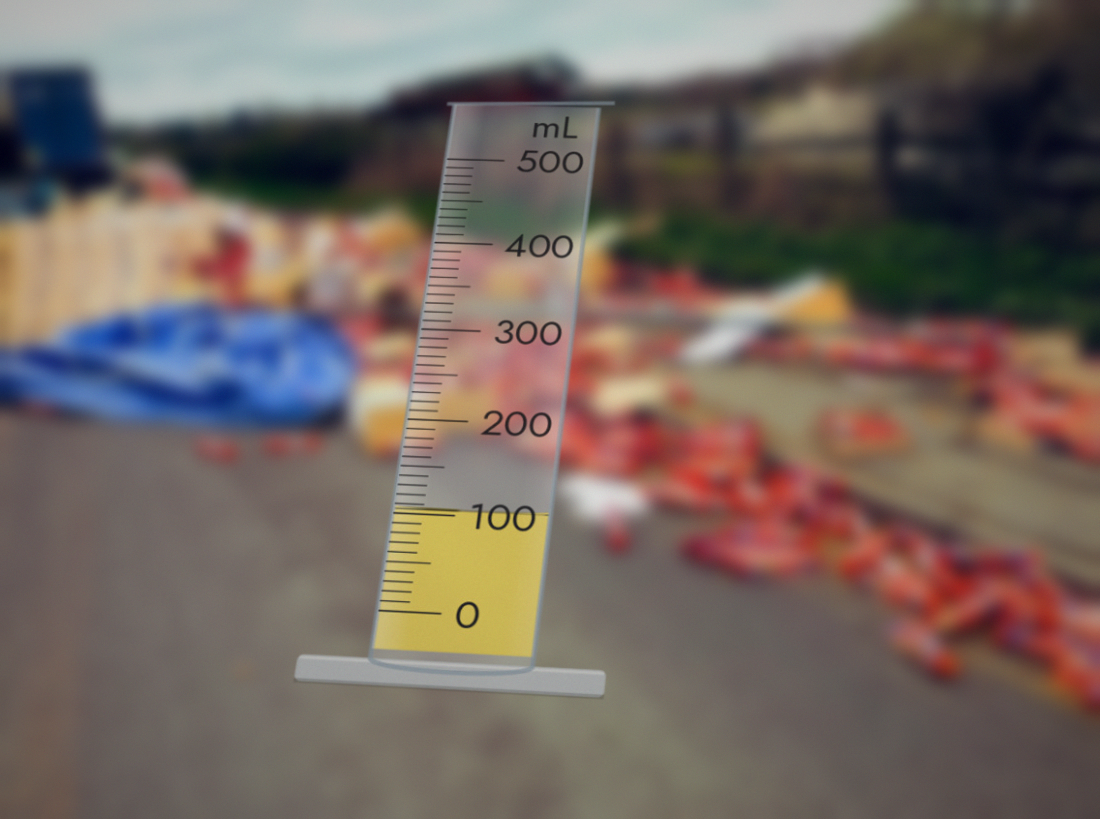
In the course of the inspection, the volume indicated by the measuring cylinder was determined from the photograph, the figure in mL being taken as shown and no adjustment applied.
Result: 105 mL
